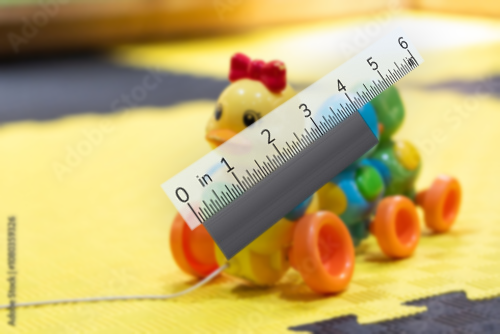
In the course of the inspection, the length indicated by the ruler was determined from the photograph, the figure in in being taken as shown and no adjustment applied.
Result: 4 in
